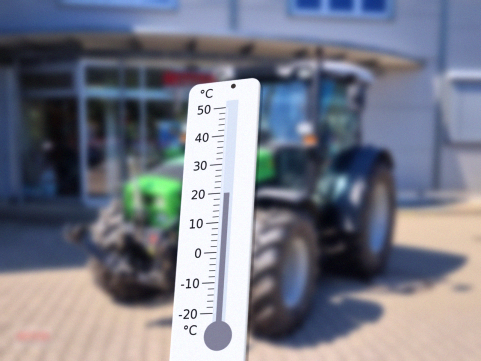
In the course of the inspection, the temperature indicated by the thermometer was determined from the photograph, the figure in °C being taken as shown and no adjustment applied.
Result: 20 °C
